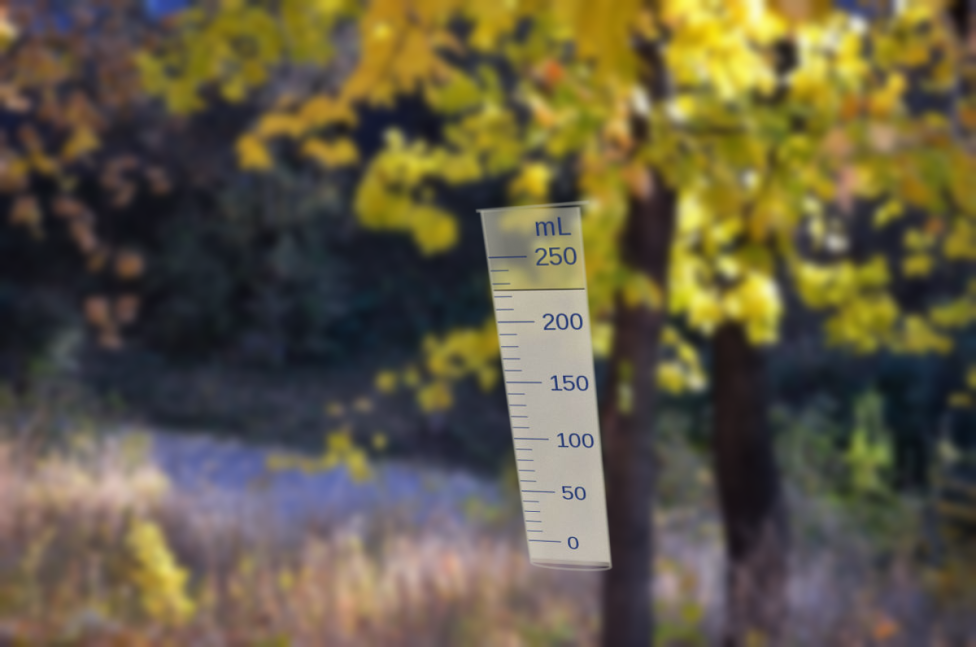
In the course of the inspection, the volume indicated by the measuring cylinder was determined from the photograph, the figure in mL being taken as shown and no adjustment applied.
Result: 225 mL
